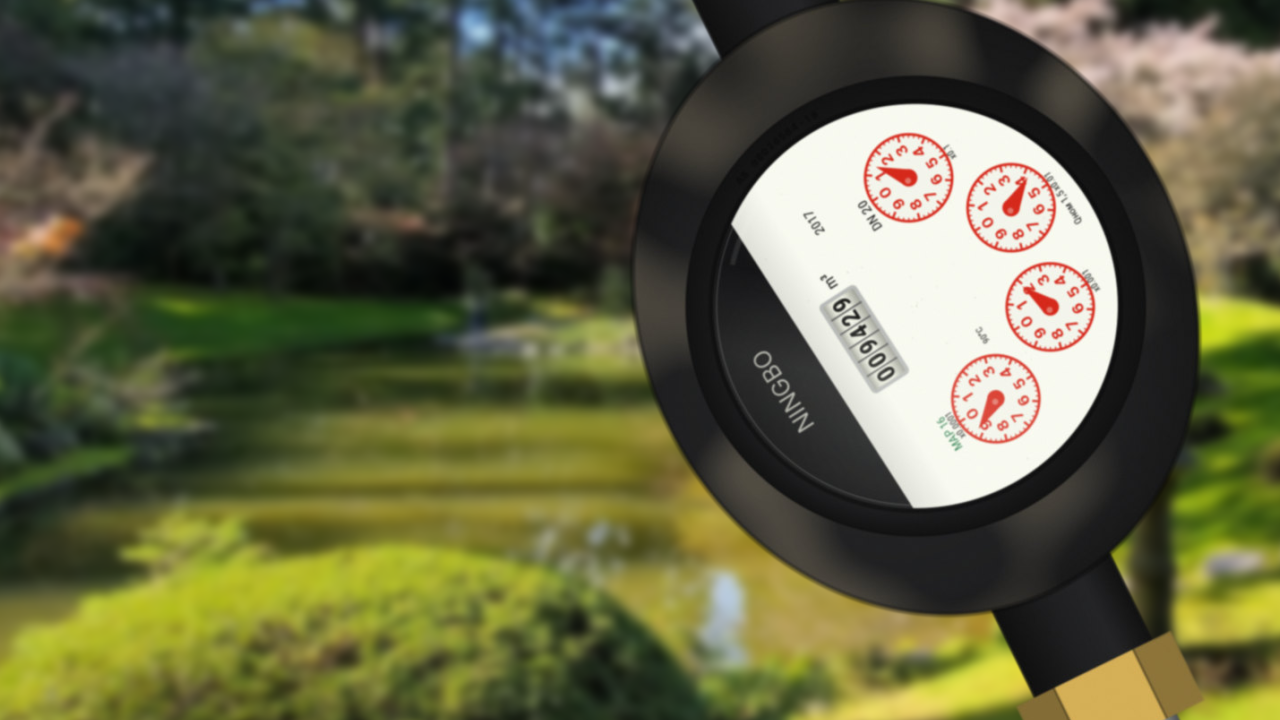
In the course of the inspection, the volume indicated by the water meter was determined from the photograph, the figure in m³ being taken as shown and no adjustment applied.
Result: 9429.1419 m³
